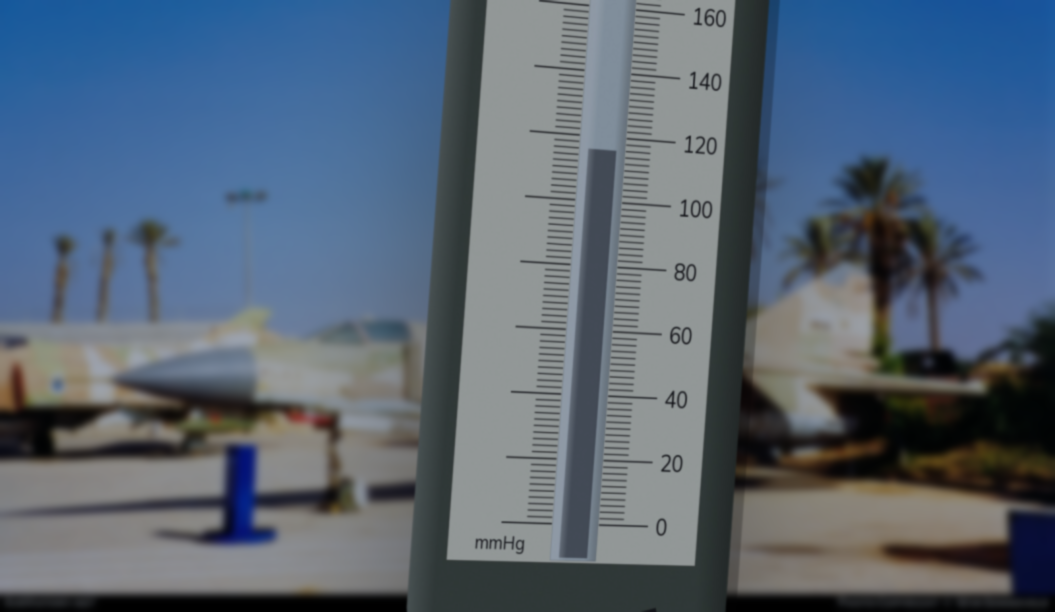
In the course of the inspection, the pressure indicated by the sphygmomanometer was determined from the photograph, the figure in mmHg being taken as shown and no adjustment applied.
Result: 116 mmHg
